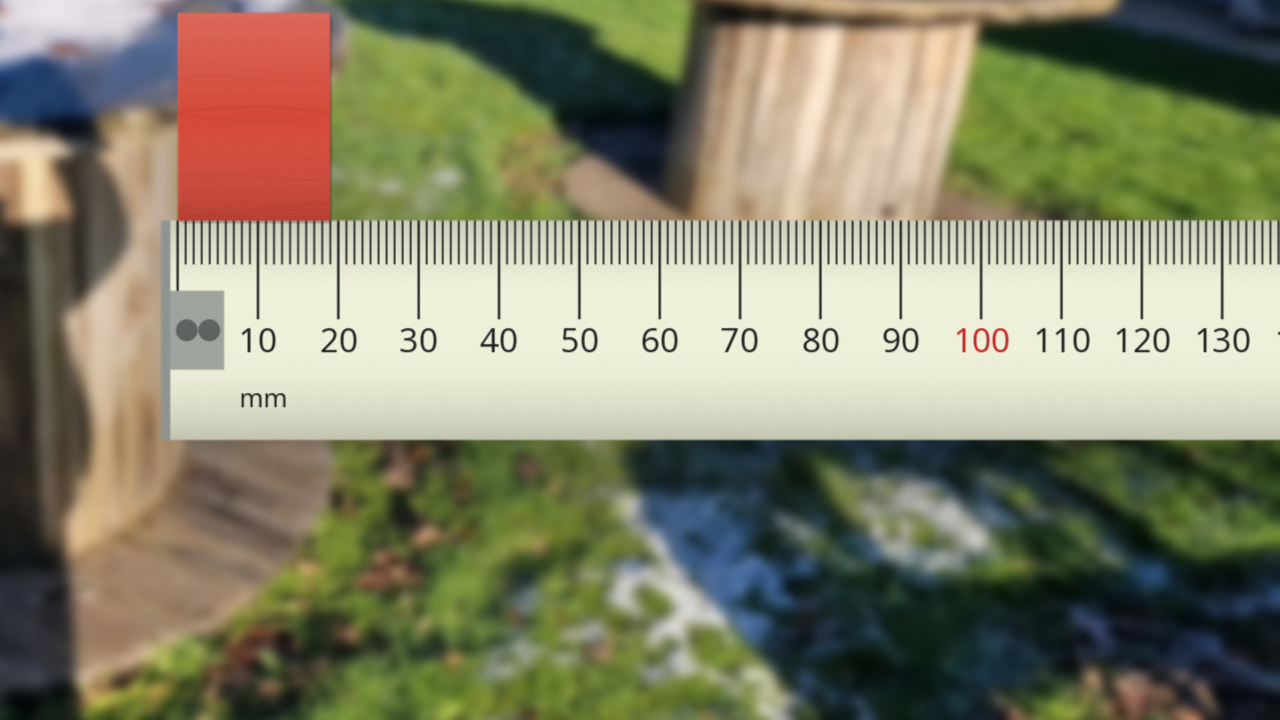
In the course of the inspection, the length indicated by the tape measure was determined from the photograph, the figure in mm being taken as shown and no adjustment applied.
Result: 19 mm
